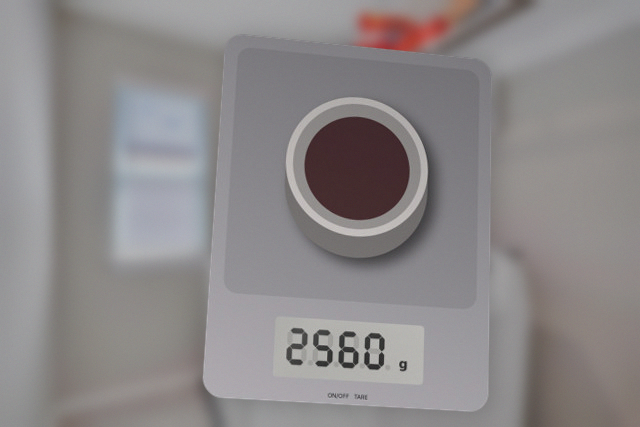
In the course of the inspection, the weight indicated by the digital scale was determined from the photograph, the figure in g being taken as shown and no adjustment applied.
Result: 2560 g
